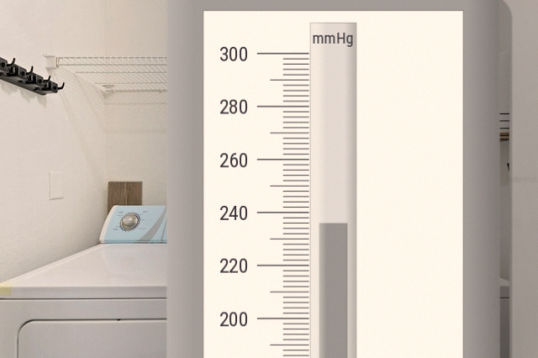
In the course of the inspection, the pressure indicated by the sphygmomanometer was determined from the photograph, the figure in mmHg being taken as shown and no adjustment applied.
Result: 236 mmHg
